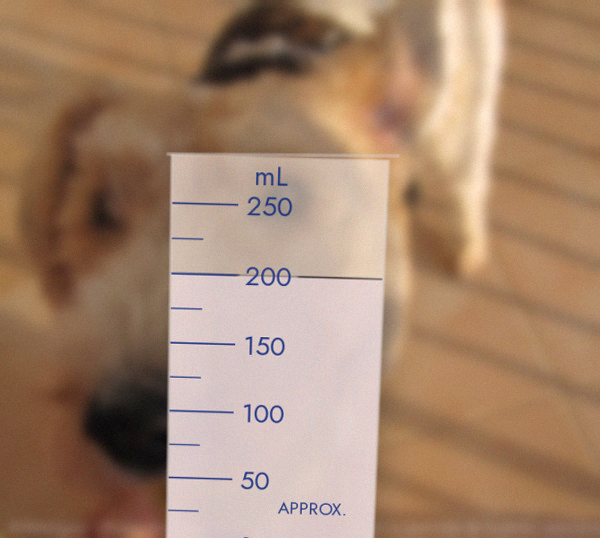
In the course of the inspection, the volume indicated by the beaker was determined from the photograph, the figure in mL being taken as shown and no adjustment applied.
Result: 200 mL
